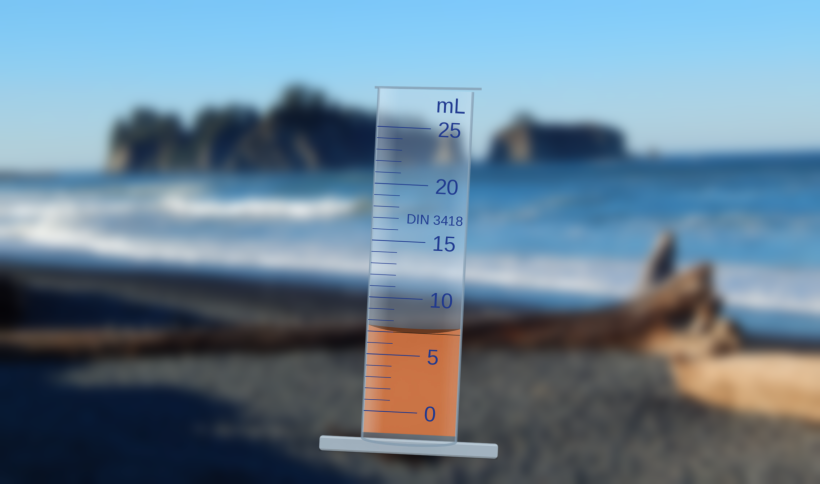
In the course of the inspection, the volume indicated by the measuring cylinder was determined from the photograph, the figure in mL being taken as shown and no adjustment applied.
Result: 7 mL
